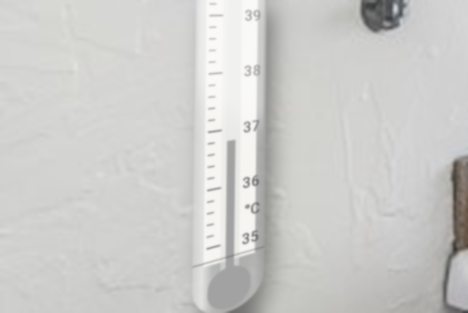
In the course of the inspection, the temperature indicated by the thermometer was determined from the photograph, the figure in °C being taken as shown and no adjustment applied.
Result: 36.8 °C
